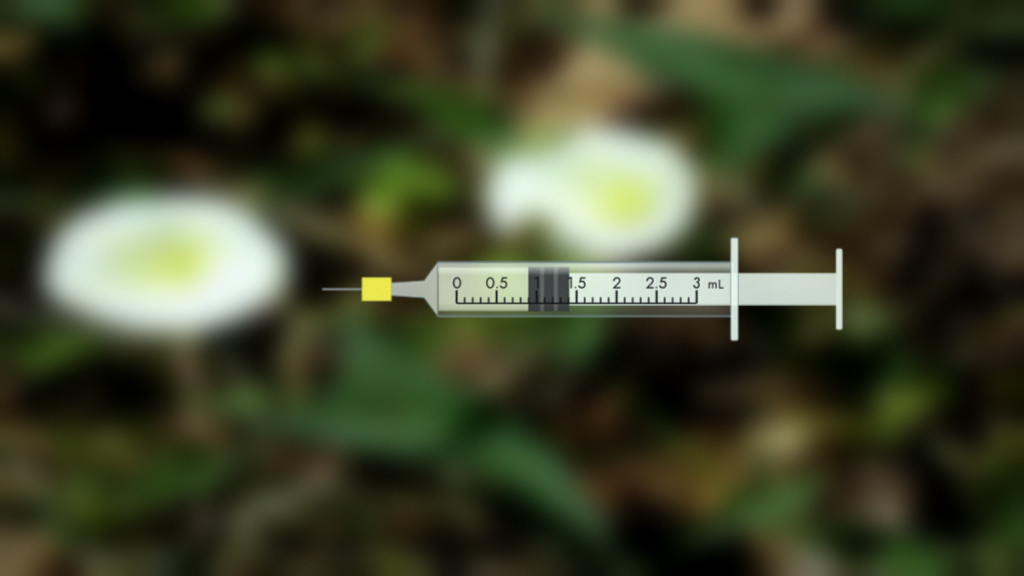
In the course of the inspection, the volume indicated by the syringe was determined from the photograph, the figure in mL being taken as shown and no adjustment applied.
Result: 0.9 mL
